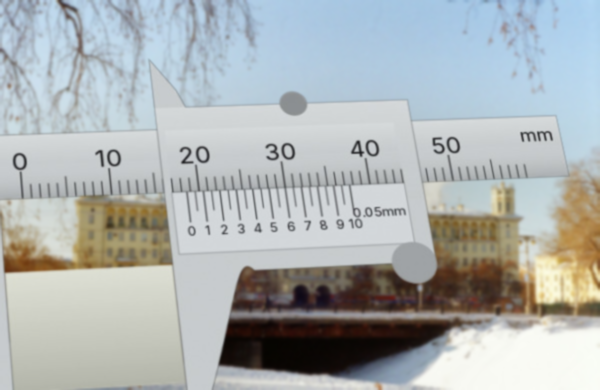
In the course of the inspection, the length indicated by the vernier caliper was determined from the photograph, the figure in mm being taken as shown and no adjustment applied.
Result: 18.6 mm
